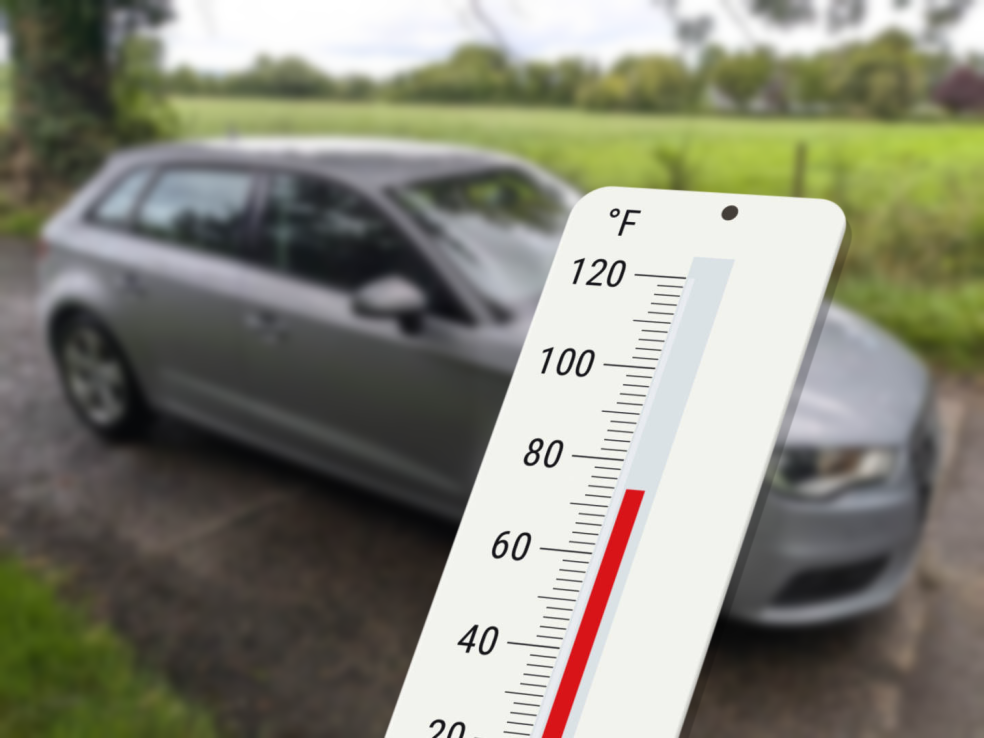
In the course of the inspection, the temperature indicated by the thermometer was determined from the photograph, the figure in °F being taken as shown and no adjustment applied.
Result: 74 °F
